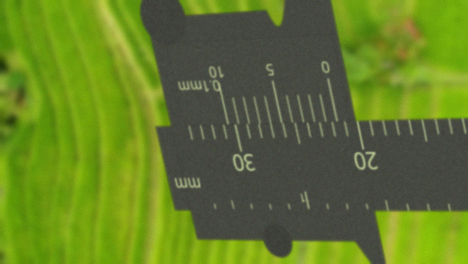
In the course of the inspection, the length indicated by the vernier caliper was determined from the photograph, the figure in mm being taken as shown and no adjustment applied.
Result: 21.6 mm
